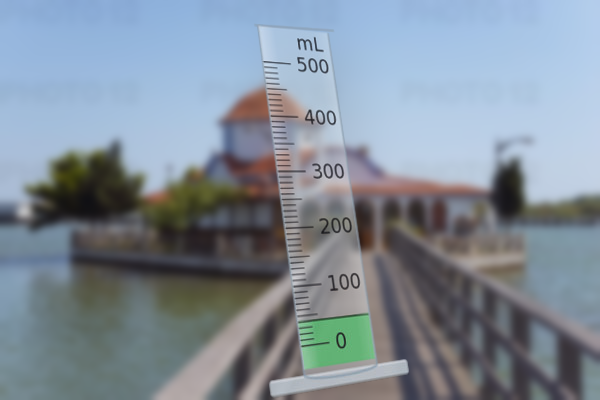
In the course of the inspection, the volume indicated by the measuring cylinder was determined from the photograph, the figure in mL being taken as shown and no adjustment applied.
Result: 40 mL
